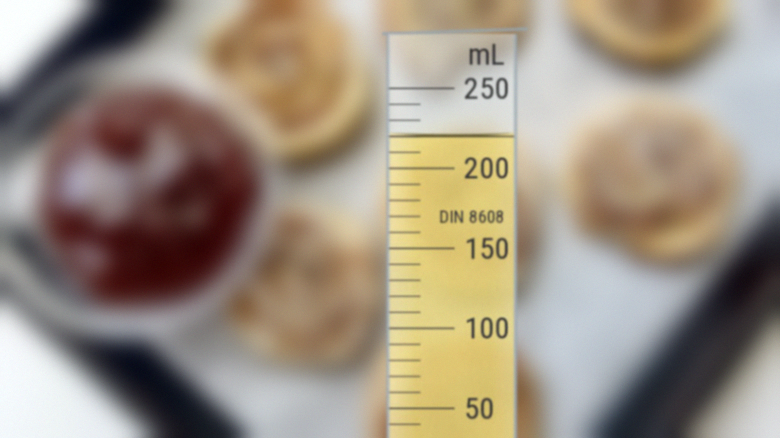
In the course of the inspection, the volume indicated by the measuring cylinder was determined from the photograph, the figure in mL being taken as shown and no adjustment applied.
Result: 220 mL
